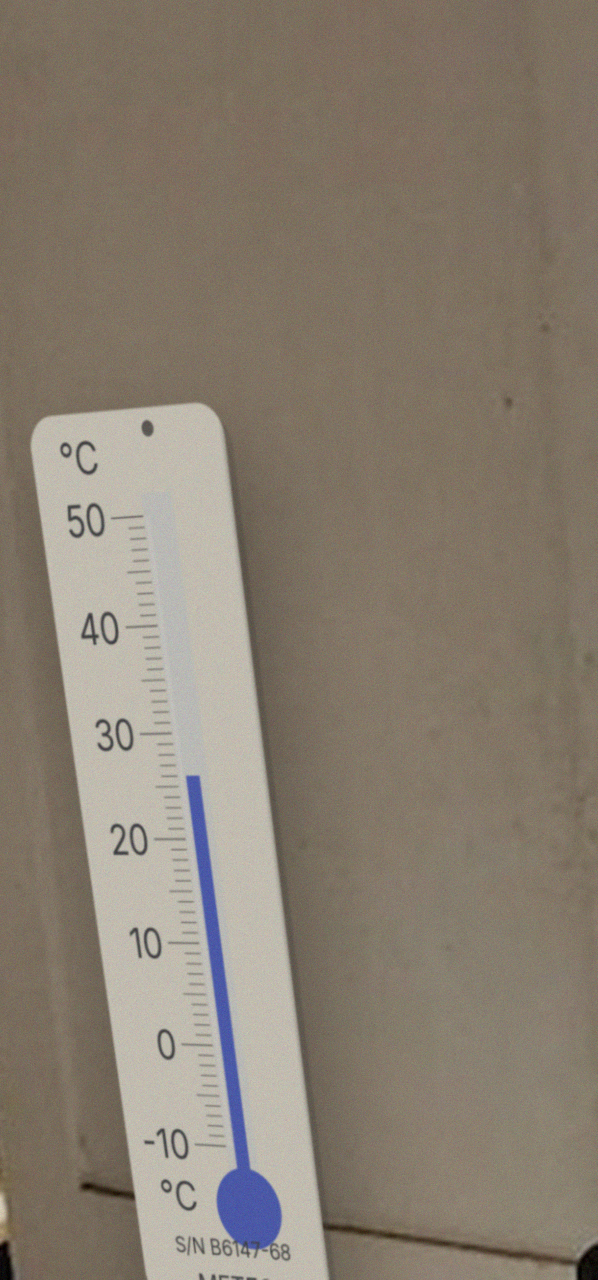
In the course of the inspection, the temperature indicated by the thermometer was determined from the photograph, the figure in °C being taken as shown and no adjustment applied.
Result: 26 °C
